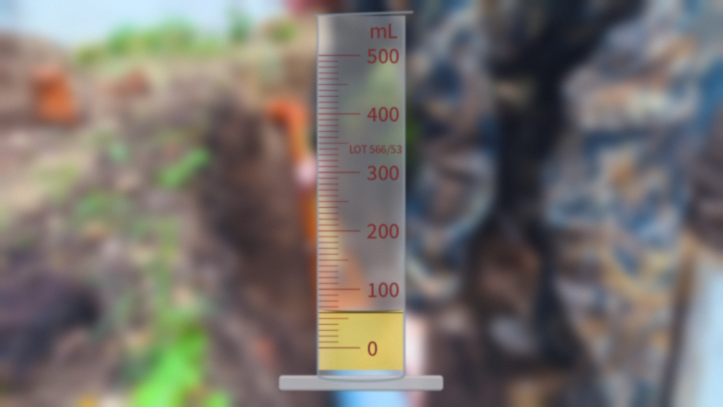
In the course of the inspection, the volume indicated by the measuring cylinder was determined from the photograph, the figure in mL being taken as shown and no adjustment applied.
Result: 60 mL
